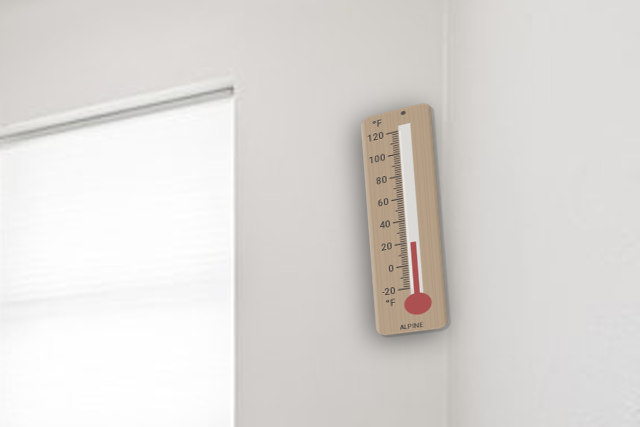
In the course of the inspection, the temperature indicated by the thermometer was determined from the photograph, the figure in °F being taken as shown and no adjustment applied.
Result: 20 °F
